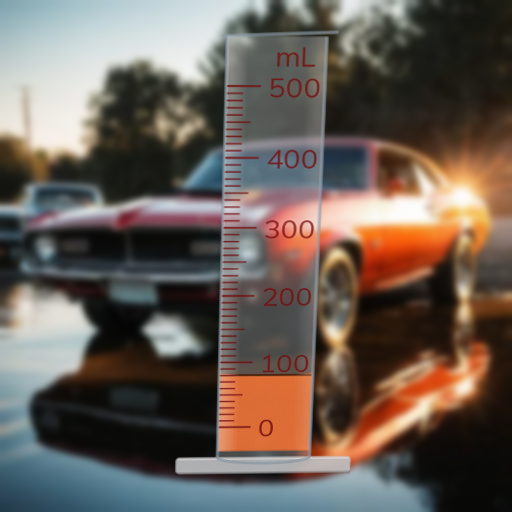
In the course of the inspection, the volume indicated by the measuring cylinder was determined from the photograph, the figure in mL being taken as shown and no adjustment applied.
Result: 80 mL
